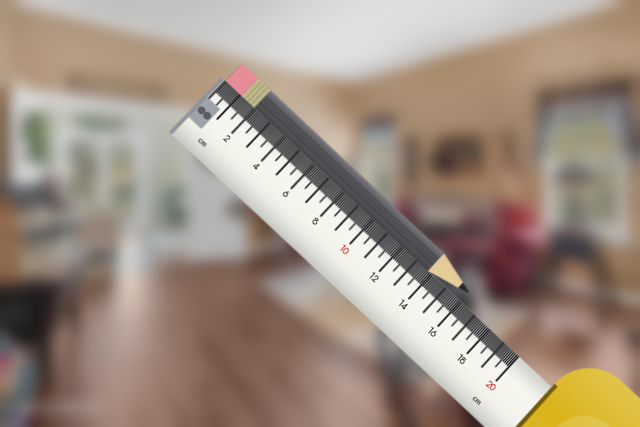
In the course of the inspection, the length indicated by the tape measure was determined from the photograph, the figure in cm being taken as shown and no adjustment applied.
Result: 16 cm
